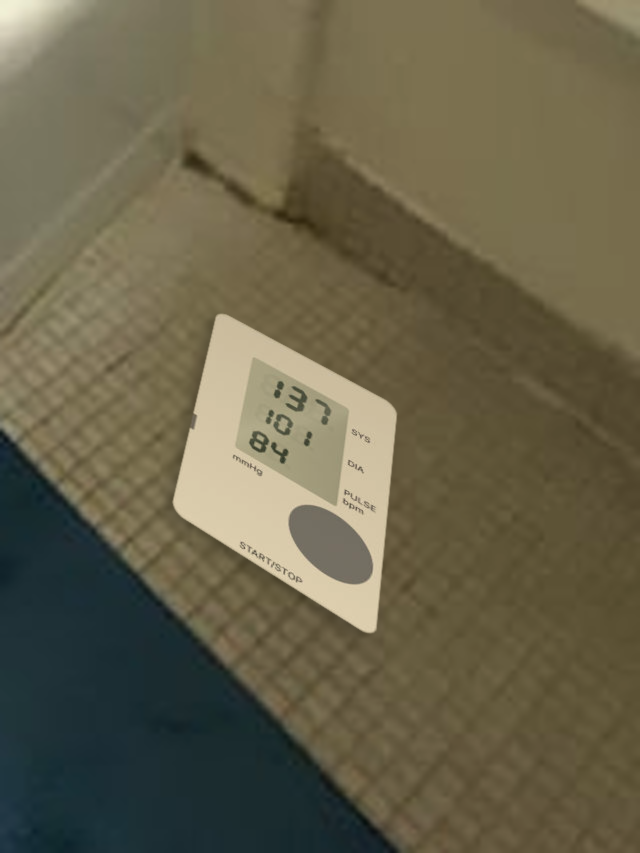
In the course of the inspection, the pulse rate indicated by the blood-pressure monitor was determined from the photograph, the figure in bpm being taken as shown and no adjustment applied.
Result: 84 bpm
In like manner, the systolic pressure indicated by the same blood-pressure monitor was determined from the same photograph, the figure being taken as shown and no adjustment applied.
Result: 137 mmHg
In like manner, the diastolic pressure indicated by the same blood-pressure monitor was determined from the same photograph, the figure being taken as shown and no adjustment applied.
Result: 101 mmHg
